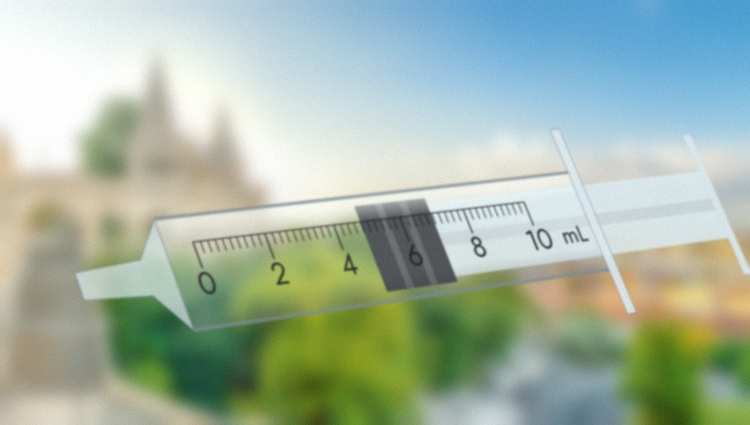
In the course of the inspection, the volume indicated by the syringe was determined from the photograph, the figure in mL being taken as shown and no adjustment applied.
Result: 4.8 mL
